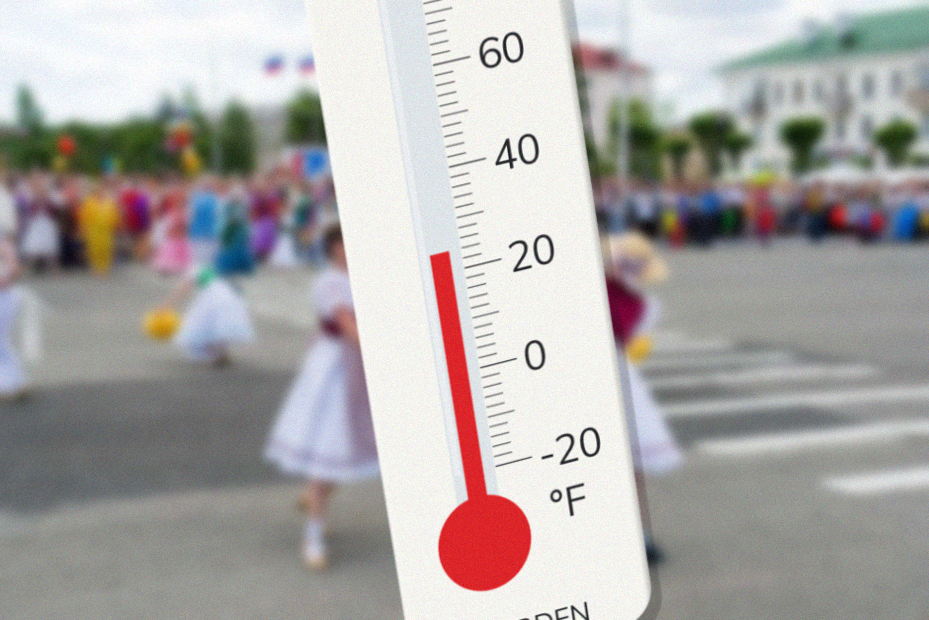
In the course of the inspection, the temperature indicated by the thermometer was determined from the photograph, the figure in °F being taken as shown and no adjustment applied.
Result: 24 °F
